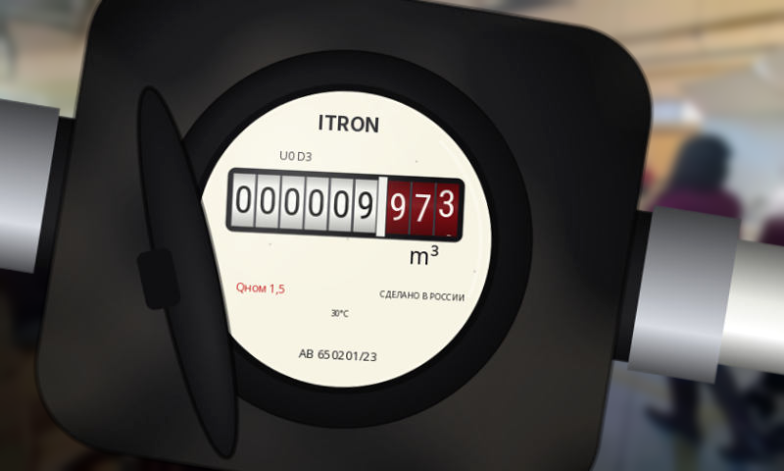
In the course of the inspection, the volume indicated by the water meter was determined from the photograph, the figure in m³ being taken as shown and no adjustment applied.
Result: 9.973 m³
